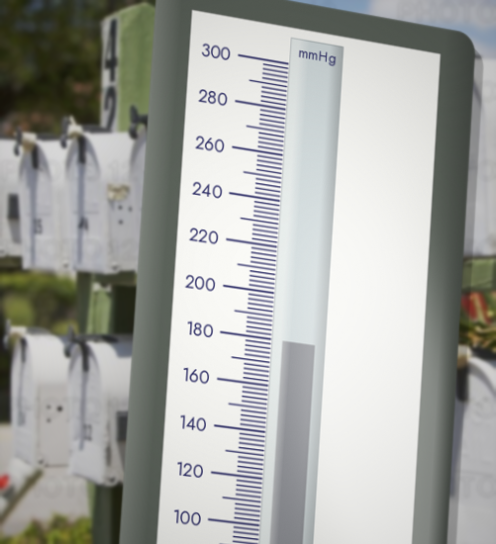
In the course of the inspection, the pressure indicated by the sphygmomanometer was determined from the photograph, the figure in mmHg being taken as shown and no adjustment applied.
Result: 180 mmHg
